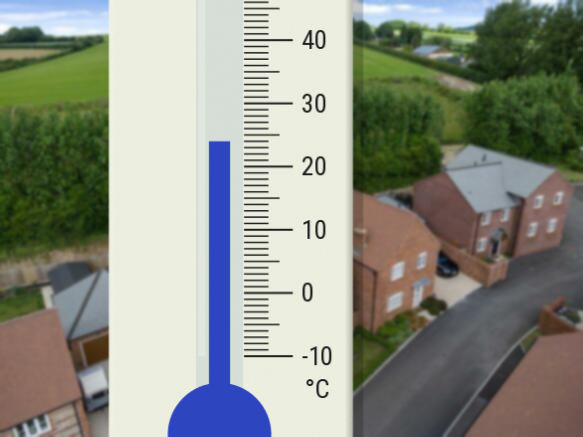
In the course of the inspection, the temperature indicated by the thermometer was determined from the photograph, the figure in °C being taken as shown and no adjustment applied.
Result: 24 °C
